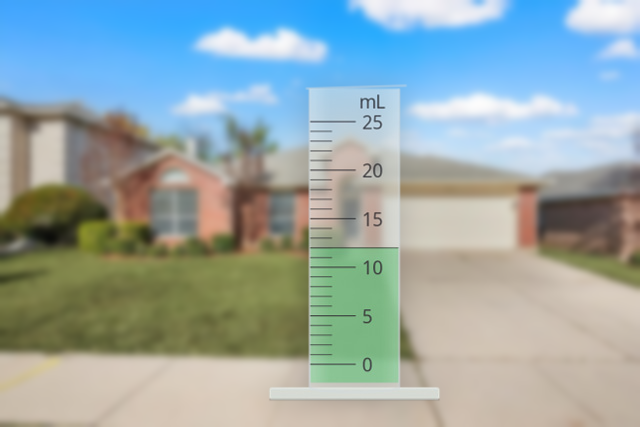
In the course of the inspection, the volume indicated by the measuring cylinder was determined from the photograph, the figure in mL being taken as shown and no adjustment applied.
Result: 12 mL
